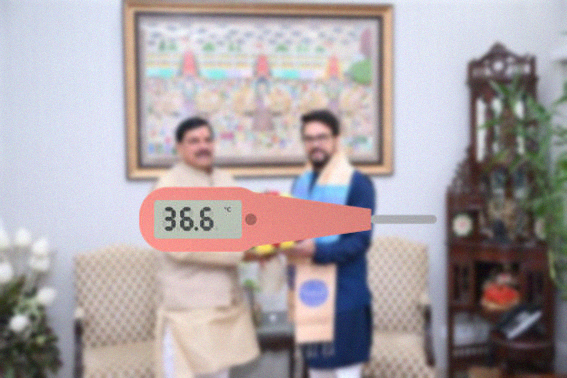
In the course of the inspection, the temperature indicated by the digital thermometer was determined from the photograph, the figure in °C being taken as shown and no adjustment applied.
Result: 36.6 °C
